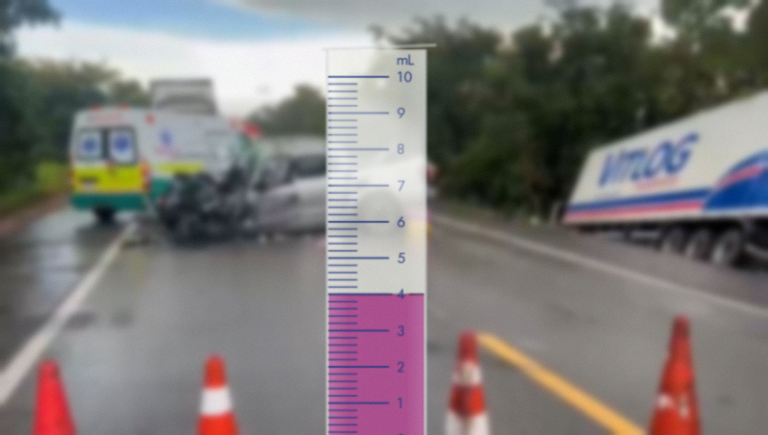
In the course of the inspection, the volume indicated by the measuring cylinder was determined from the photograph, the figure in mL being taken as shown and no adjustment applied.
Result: 4 mL
